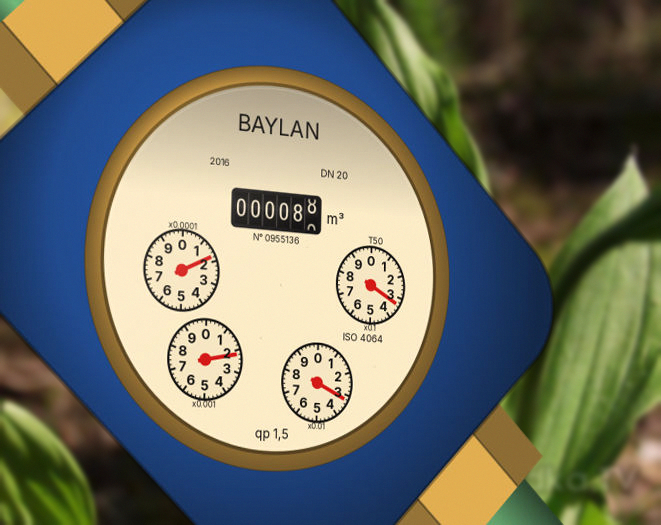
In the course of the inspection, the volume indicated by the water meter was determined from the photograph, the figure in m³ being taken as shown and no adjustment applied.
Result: 88.3321 m³
